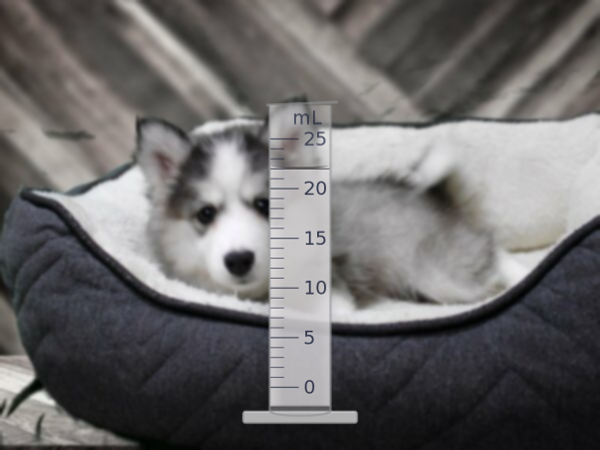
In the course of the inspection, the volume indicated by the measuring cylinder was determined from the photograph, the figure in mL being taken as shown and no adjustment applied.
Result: 22 mL
